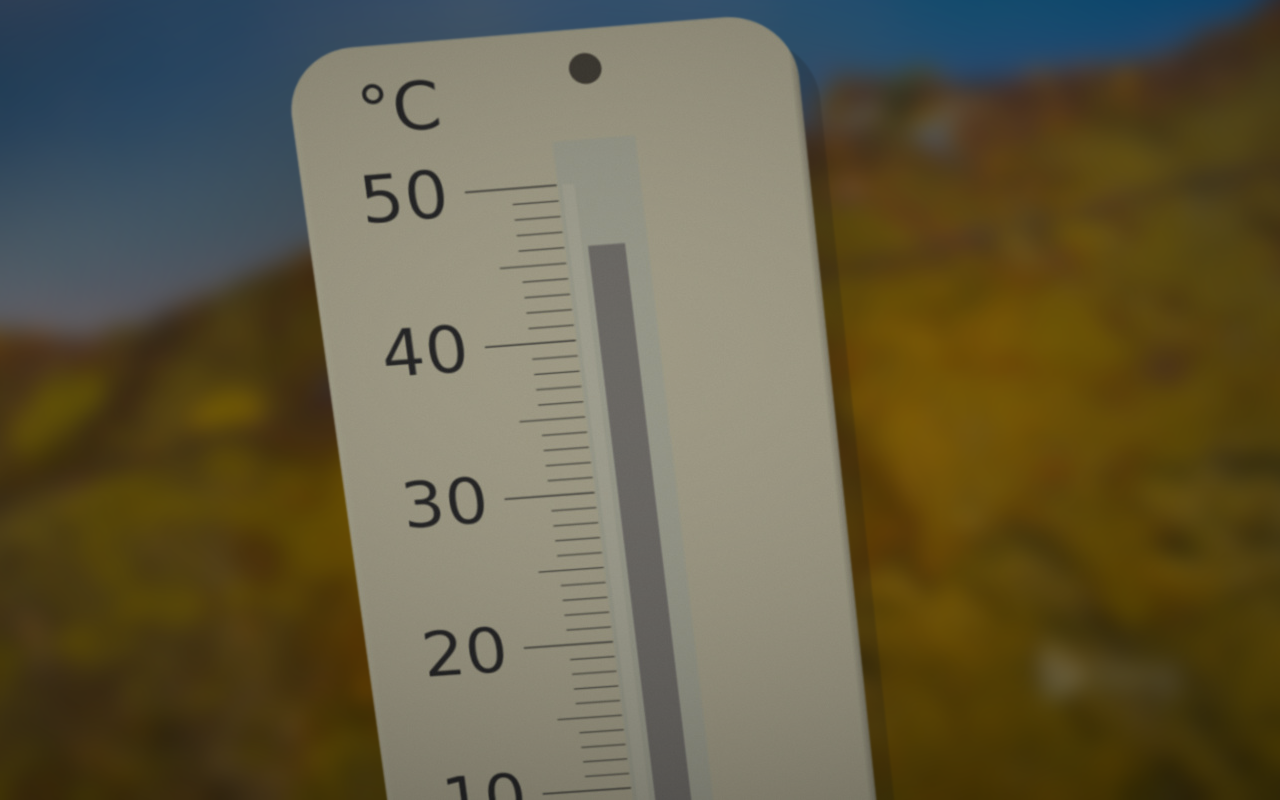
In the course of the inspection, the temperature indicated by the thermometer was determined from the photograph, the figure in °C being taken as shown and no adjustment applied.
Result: 46 °C
